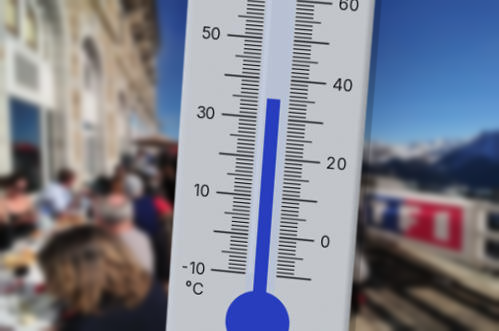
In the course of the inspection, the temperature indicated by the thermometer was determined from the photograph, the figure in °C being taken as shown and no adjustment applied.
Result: 35 °C
